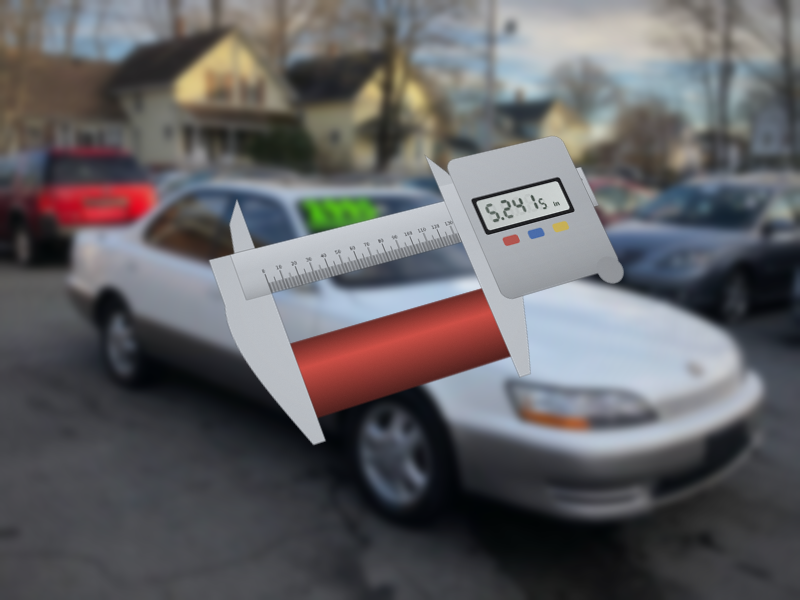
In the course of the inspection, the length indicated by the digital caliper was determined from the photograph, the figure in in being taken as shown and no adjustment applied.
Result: 5.2415 in
